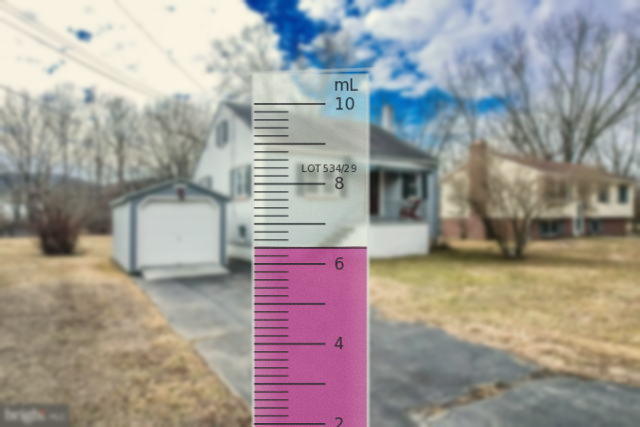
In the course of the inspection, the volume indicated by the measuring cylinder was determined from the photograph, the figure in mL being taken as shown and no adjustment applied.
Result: 6.4 mL
